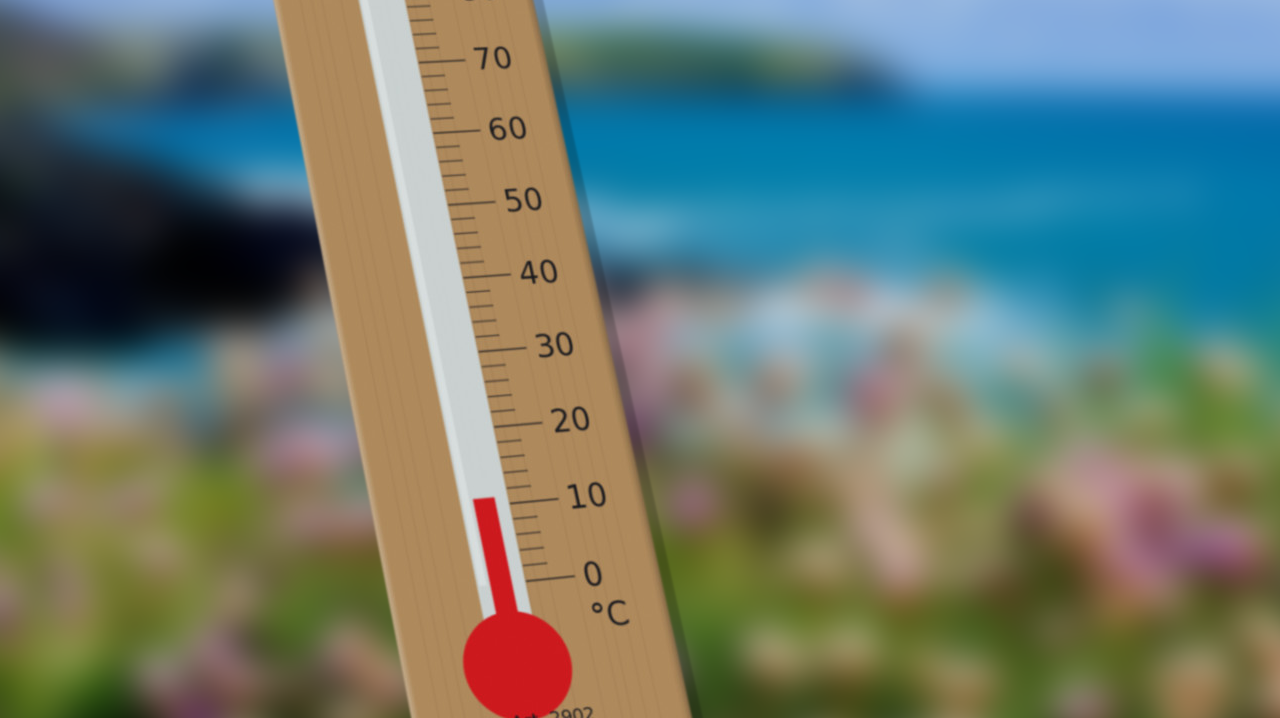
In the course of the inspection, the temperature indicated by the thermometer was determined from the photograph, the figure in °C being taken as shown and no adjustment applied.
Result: 11 °C
